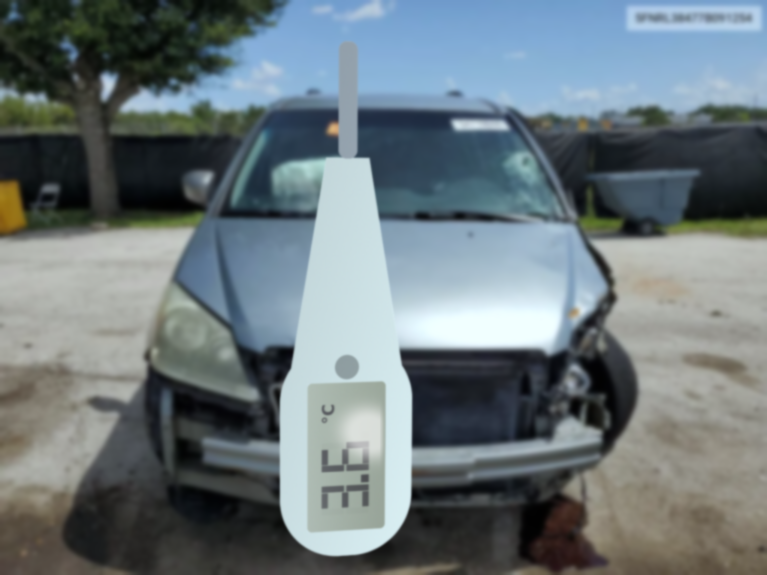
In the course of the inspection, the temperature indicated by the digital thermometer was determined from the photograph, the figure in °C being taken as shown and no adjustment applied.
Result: 3.6 °C
